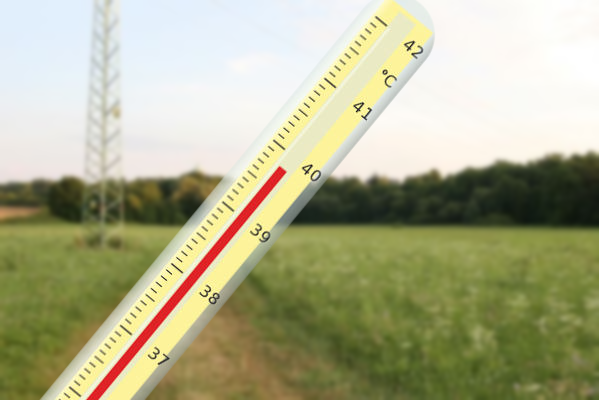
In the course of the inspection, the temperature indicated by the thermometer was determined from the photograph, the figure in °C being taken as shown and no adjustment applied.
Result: 39.8 °C
